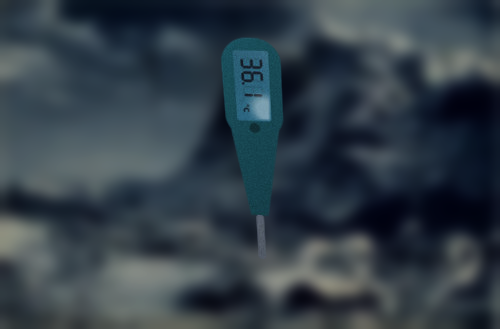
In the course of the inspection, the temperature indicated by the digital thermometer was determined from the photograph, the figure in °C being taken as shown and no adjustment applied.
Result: 36.1 °C
